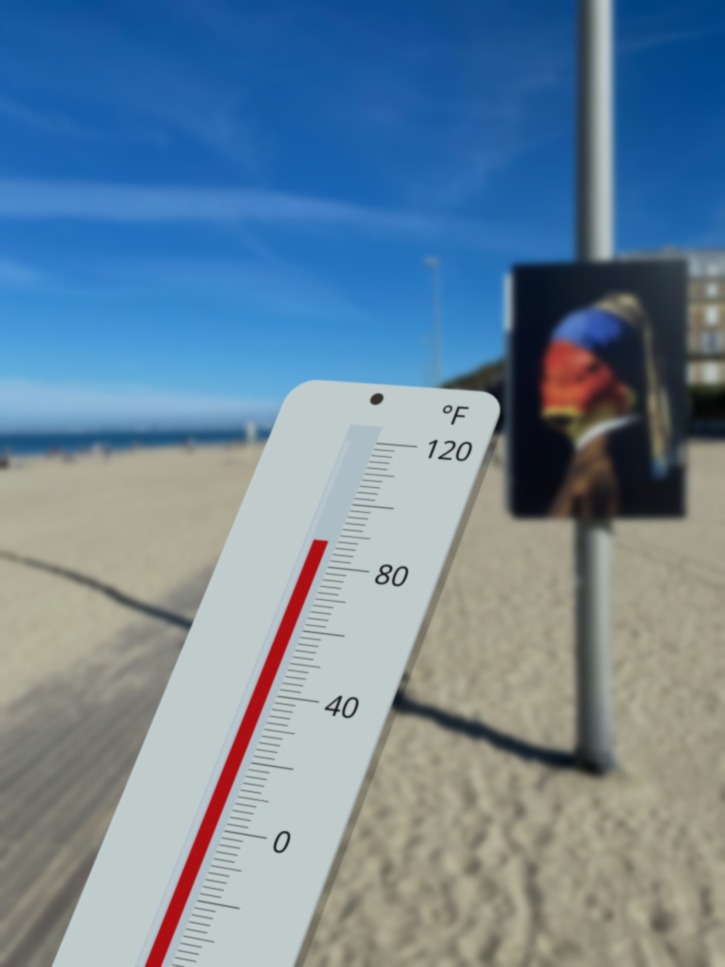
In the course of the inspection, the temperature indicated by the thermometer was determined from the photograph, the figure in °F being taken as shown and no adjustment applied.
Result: 88 °F
